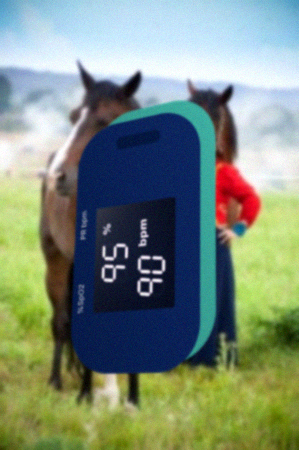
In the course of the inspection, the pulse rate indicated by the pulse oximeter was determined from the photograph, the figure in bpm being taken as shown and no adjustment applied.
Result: 90 bpm
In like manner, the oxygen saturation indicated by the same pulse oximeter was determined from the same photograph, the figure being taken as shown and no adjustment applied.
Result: 95 %
